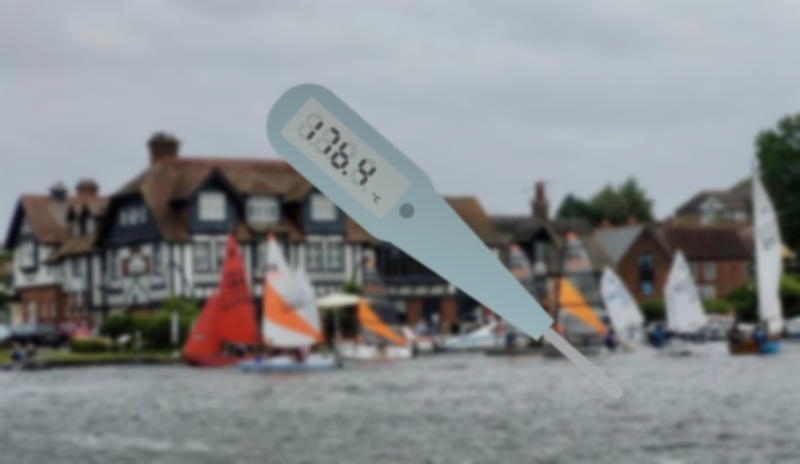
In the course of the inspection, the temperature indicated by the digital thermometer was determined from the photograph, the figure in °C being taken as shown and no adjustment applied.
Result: 176.4 °C
